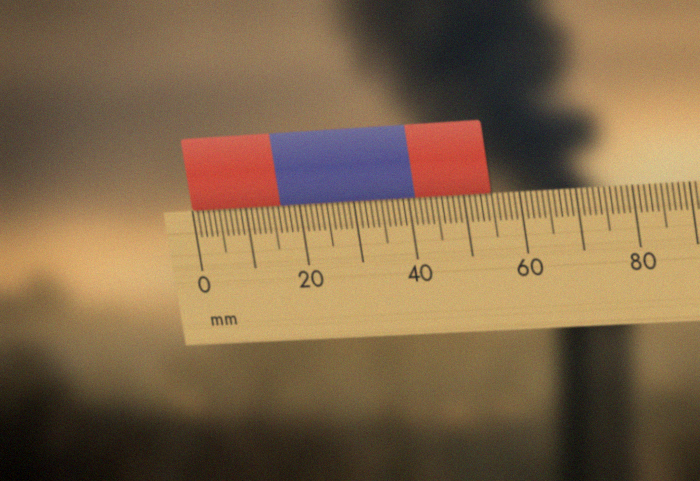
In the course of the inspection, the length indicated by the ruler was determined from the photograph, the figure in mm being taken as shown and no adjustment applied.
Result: 55 mm
